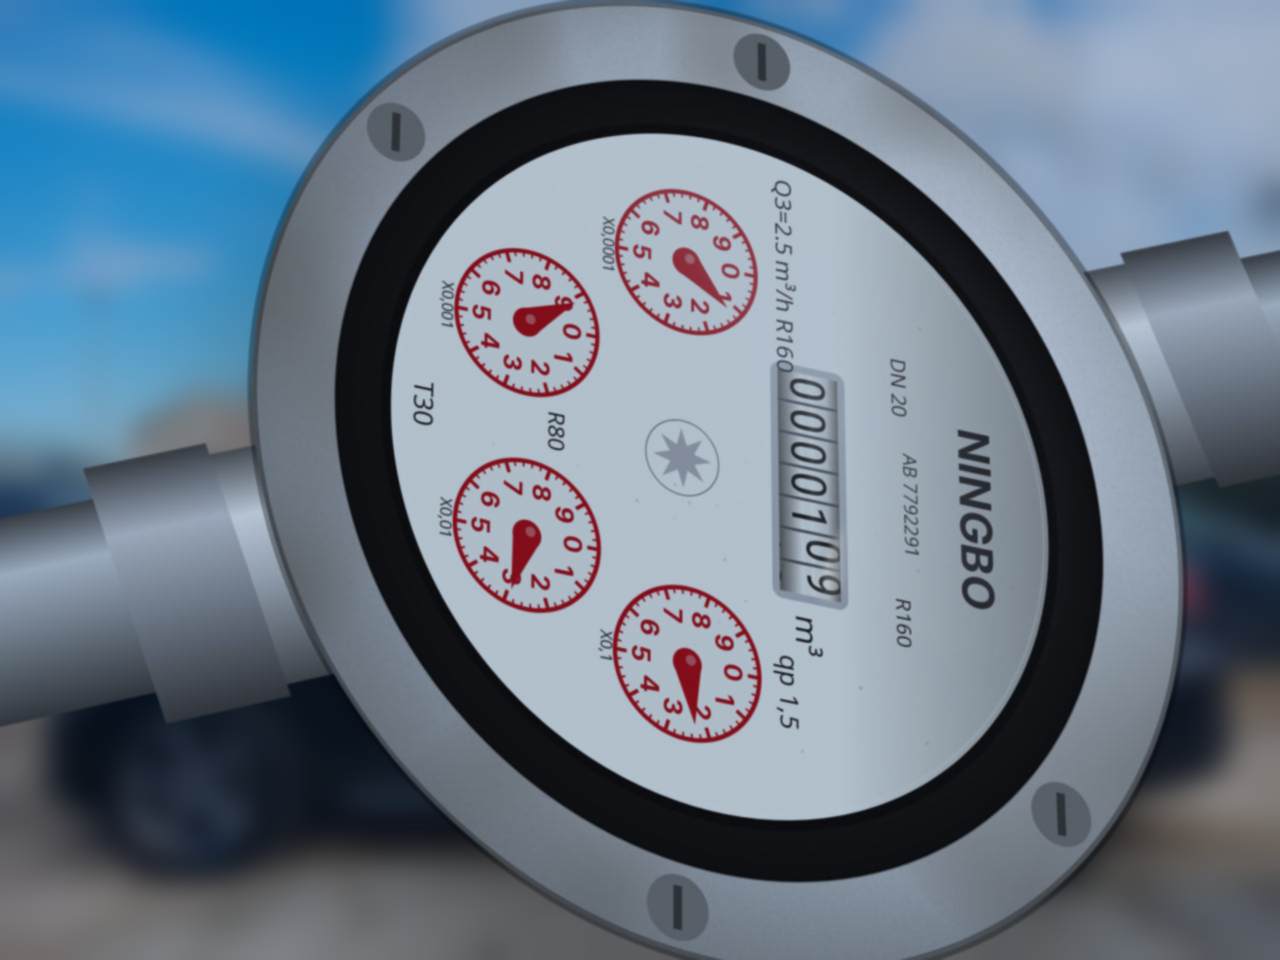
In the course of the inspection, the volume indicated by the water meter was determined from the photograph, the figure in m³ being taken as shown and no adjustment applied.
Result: 109.2291 m³
